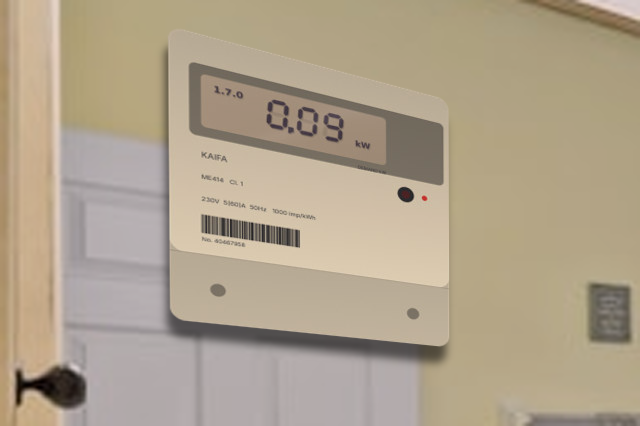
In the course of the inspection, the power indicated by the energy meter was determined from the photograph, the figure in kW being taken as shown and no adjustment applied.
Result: 0.09 kW
